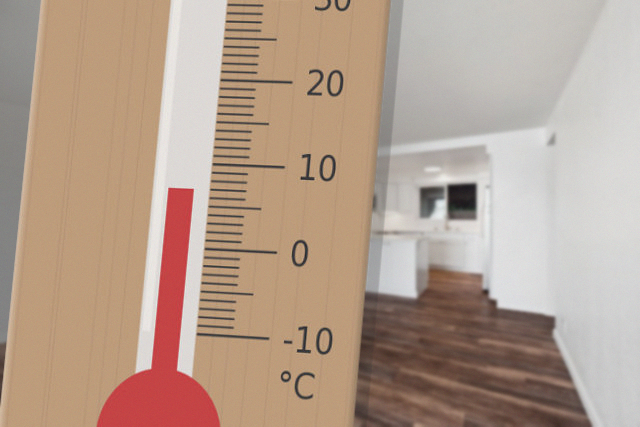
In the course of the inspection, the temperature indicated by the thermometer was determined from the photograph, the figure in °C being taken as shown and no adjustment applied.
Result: 7 °C
